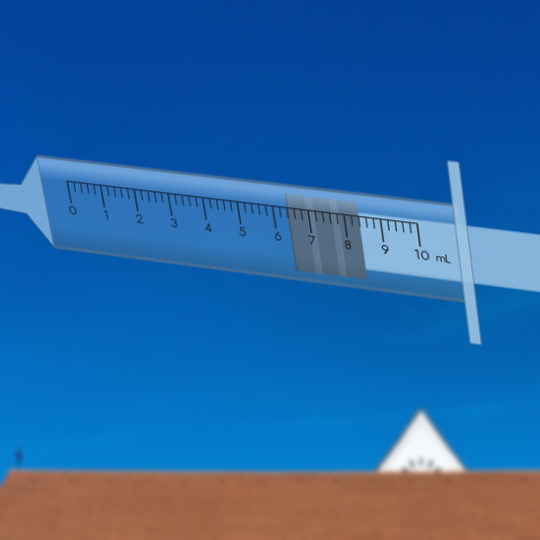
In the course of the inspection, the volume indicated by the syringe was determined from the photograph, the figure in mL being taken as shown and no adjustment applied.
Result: 6.4 mL
